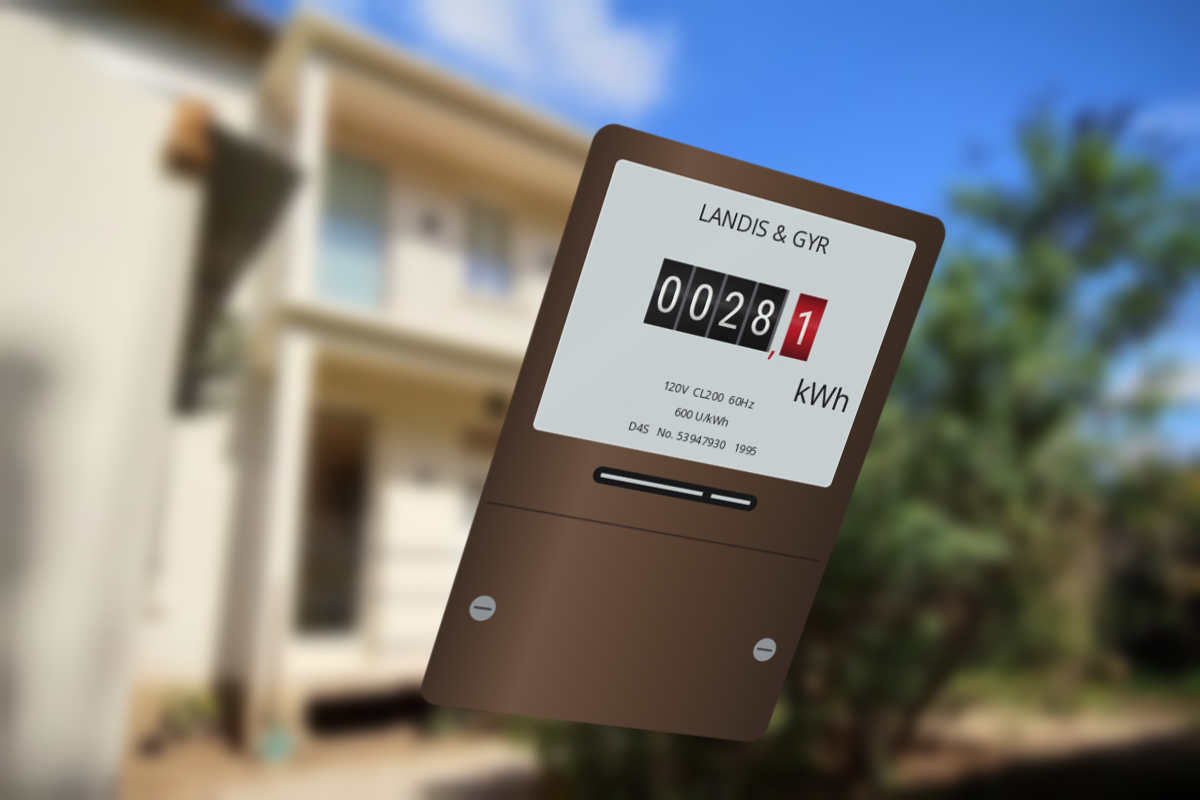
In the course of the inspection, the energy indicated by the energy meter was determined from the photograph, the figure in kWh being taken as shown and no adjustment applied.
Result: 28.1 kWh
